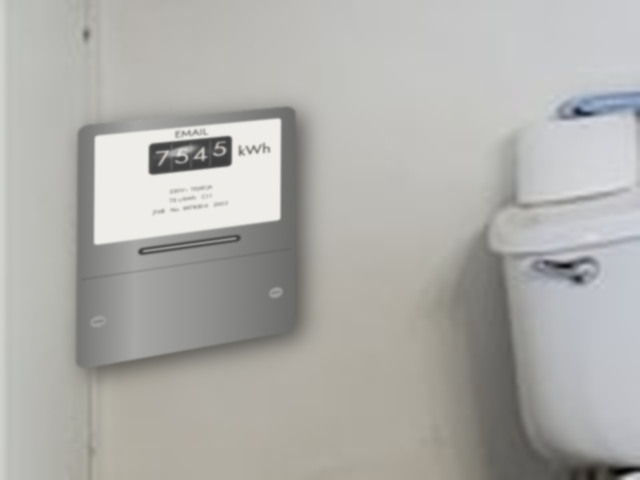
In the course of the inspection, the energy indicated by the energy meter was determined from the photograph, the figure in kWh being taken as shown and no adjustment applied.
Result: 7545 kWh
